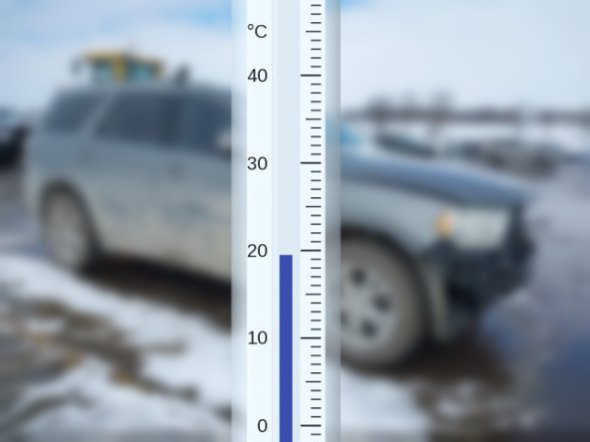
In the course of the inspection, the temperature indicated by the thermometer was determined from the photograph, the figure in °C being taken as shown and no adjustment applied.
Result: 19.5 °C
